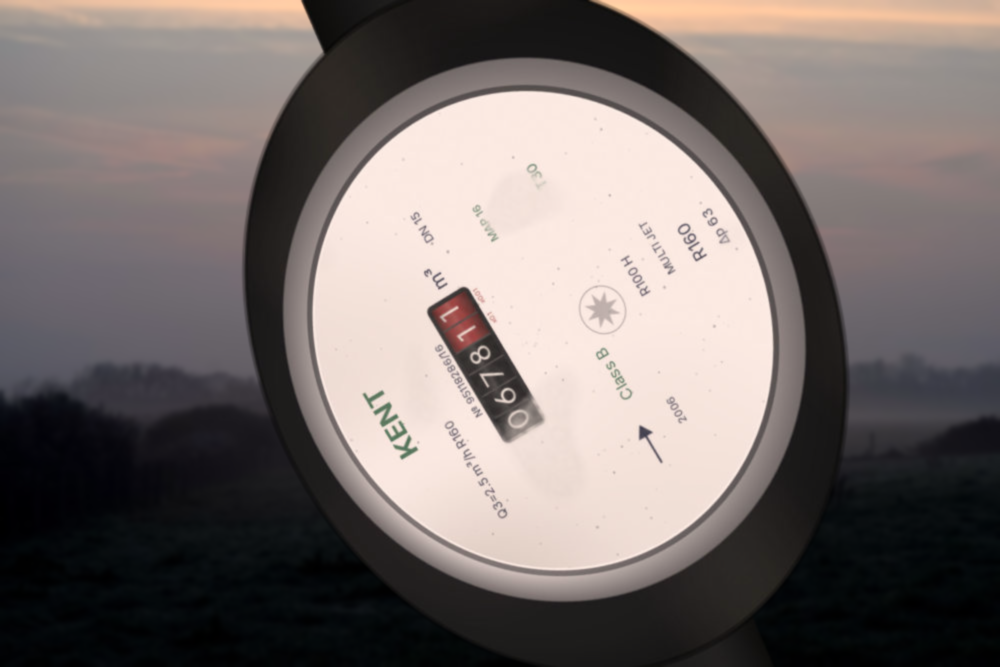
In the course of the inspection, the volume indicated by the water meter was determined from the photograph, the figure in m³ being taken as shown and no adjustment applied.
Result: 678.11 m³
